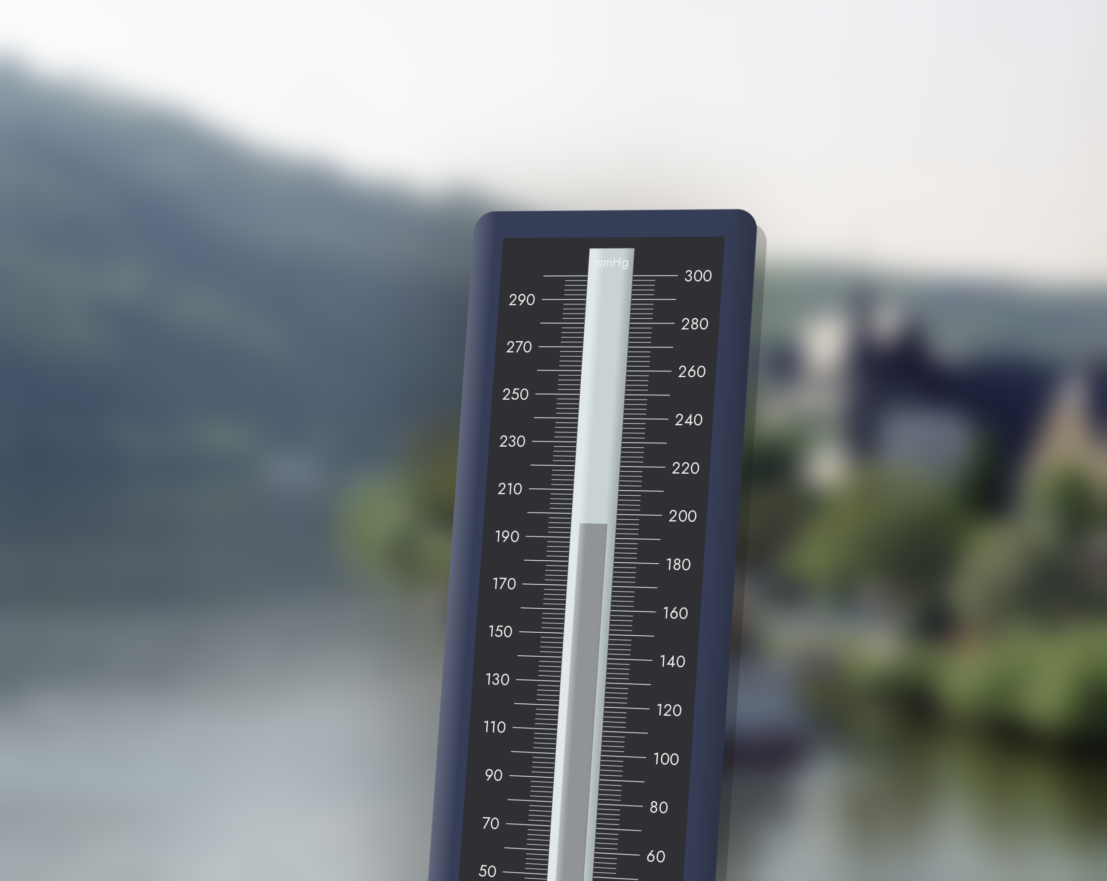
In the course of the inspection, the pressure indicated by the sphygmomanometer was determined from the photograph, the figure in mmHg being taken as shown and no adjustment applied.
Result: 196 mmHg
